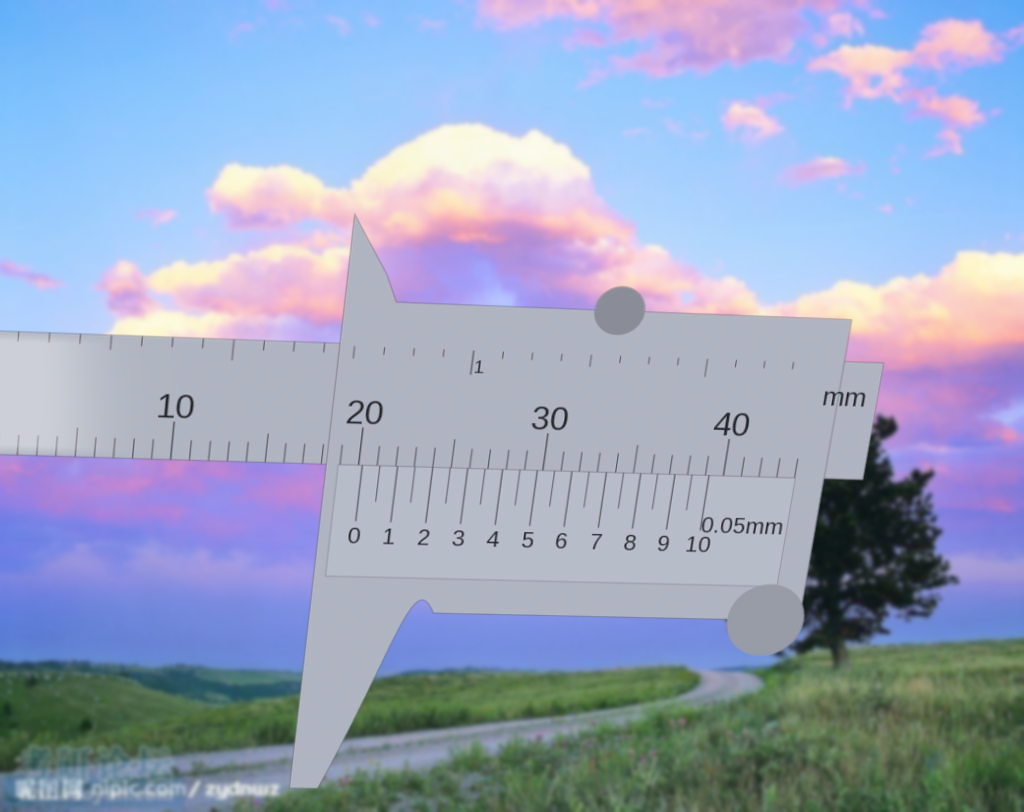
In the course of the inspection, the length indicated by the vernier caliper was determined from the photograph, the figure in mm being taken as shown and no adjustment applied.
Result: 20.2 mm
